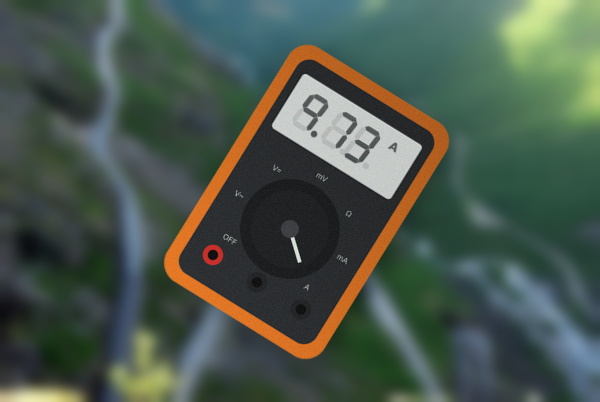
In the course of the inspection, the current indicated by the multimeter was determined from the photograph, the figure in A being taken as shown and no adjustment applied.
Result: 9.73 A
